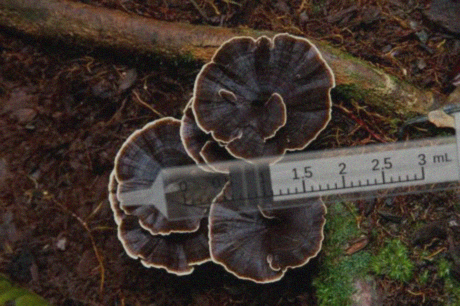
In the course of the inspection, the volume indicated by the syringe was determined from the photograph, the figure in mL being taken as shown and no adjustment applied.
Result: 0.6 mL
